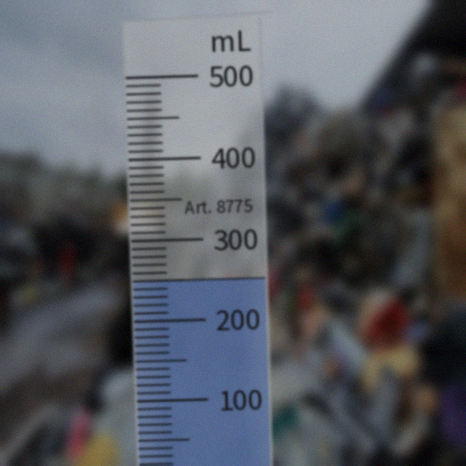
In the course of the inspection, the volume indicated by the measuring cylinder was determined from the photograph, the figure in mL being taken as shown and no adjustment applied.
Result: 250 mL
